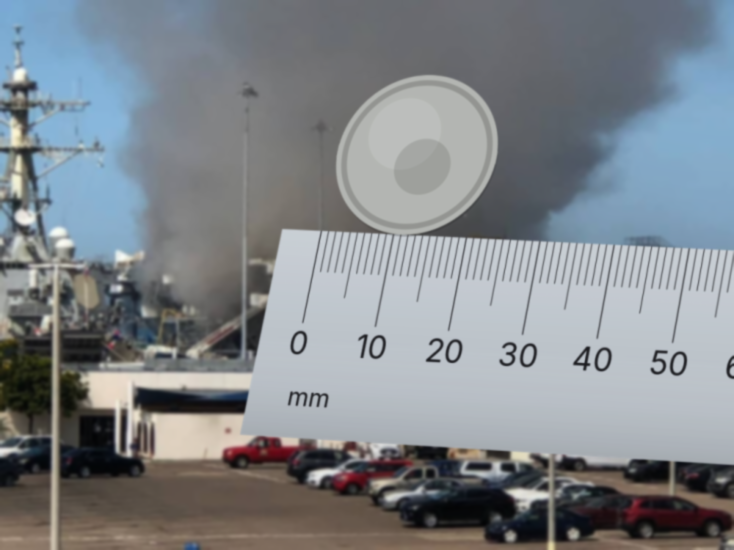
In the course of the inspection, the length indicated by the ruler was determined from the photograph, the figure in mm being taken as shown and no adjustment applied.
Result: 22 mm
